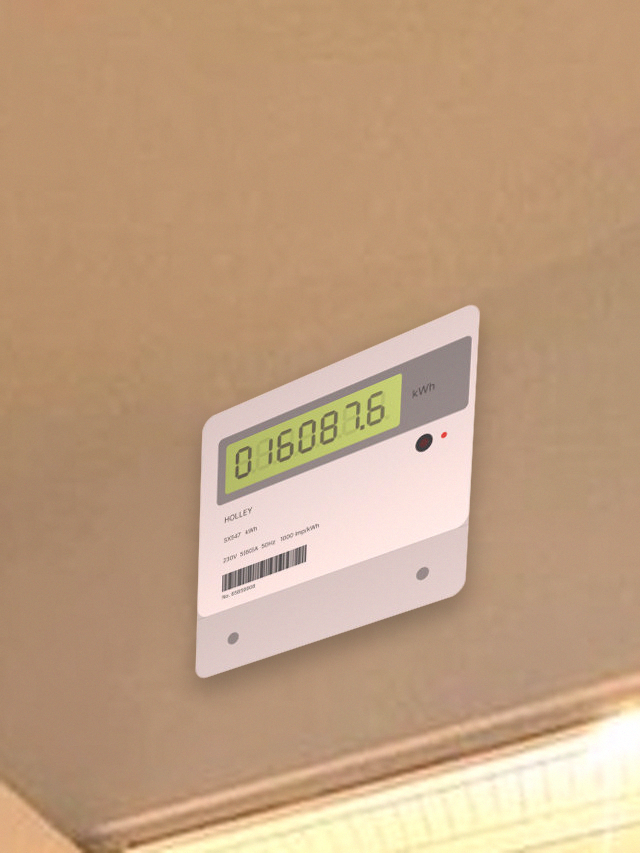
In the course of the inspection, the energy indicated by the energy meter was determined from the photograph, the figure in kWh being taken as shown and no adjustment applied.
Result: 16087.6 kWh
